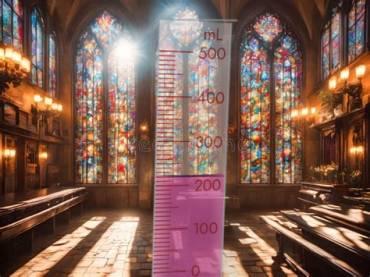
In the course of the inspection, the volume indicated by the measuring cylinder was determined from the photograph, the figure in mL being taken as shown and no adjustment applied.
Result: 220 mL
